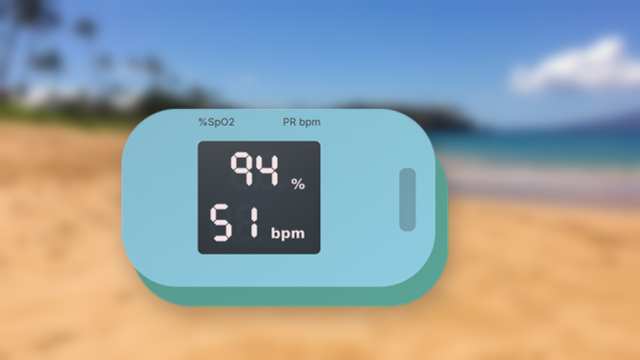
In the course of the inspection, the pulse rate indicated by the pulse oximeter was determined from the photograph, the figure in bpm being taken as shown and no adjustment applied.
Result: 51 bpm
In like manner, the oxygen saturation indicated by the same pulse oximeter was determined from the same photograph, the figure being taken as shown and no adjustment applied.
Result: 94 %
